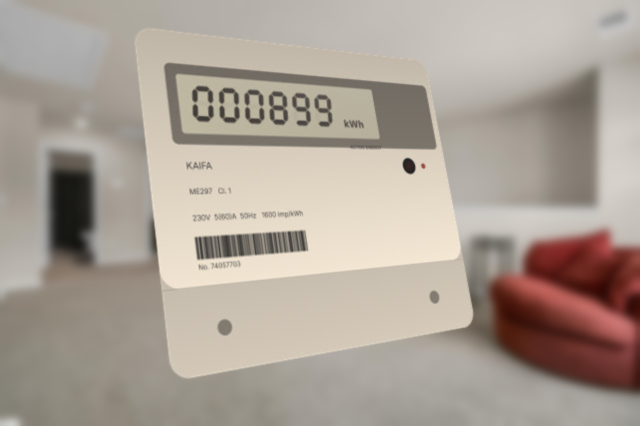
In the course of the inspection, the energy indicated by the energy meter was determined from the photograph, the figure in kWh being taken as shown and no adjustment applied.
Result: 899 kWh
